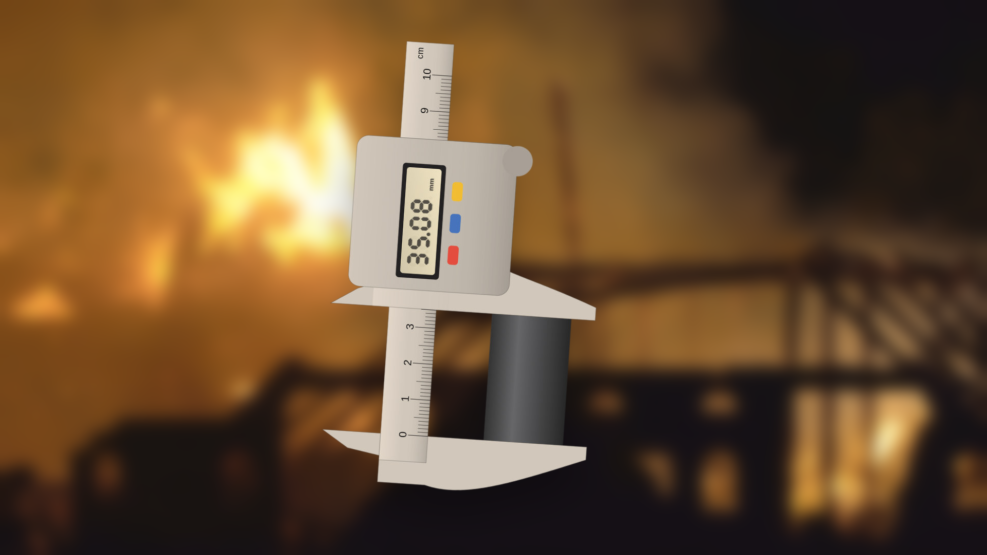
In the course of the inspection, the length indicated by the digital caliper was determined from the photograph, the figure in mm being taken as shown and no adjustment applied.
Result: 35.08 mm
